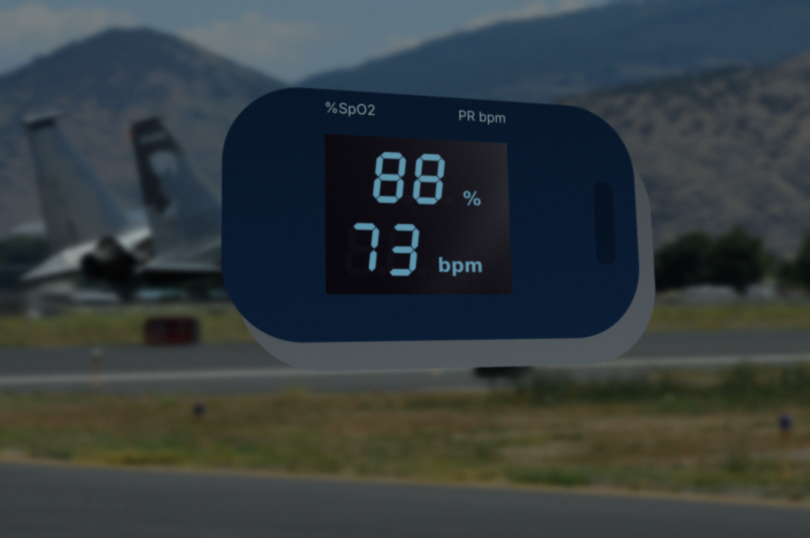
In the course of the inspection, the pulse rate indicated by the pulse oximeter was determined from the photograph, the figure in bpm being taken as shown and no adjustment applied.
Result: 73 bpm
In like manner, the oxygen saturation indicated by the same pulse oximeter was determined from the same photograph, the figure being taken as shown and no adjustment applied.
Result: 88 %
